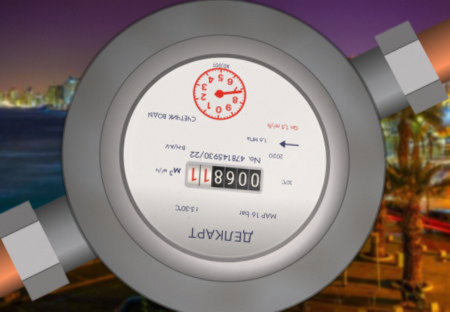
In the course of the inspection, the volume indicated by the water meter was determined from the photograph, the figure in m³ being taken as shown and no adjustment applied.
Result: 68.117 m³
